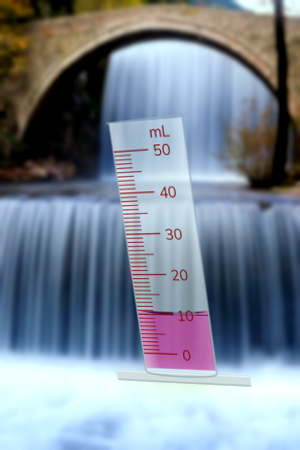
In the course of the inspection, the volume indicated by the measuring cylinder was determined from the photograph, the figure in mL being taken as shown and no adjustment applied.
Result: 10 mL
